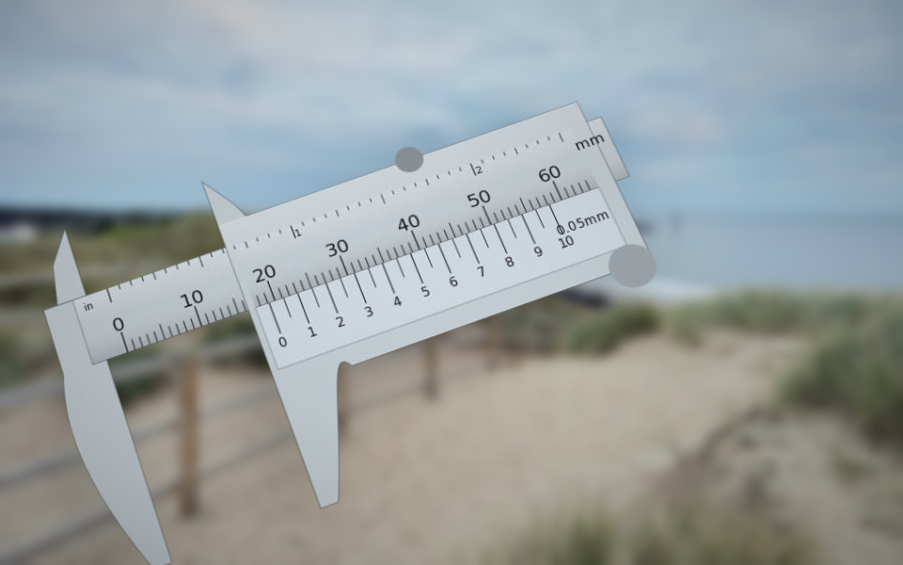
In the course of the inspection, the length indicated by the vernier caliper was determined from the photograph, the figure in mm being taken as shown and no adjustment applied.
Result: 19.2 mm
